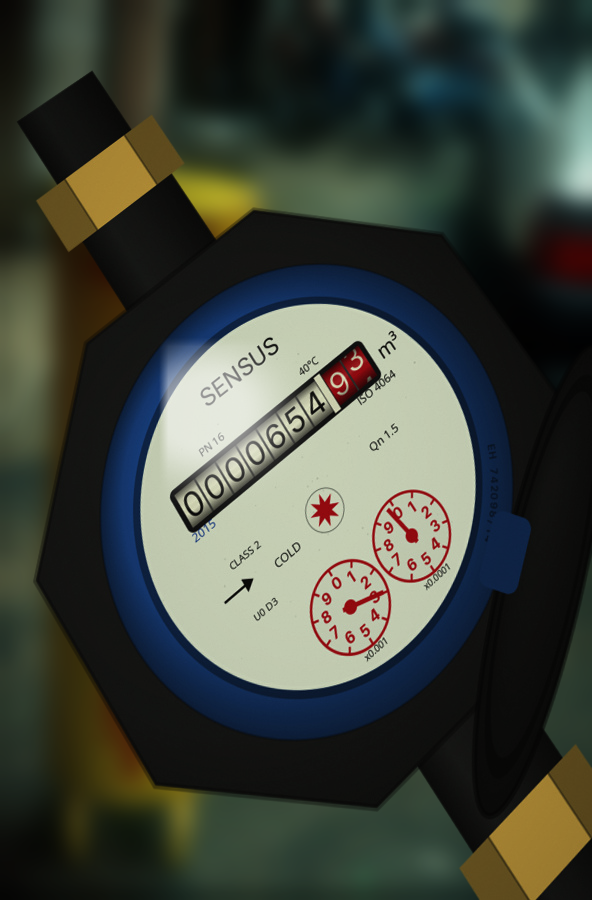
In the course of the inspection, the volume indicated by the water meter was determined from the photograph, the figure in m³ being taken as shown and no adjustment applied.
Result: 654.9329 m³
